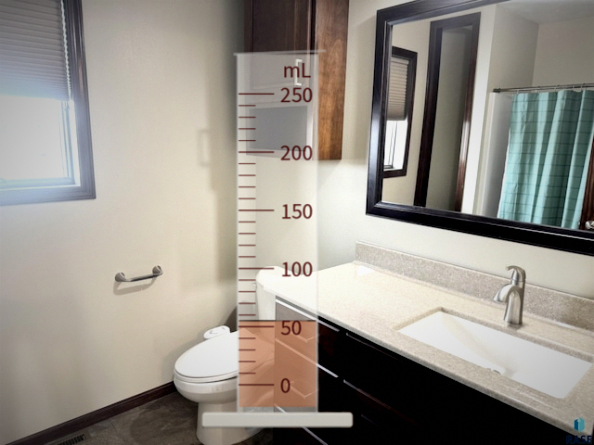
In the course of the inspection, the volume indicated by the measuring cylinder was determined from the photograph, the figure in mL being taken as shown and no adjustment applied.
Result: 55 mL
